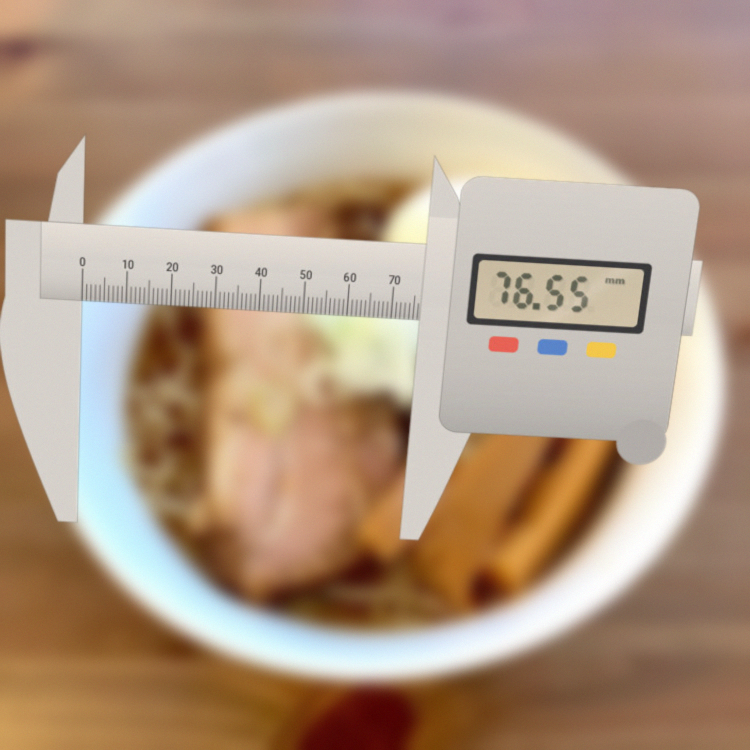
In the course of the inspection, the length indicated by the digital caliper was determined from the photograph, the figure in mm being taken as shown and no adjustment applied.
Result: 76.55 mm
